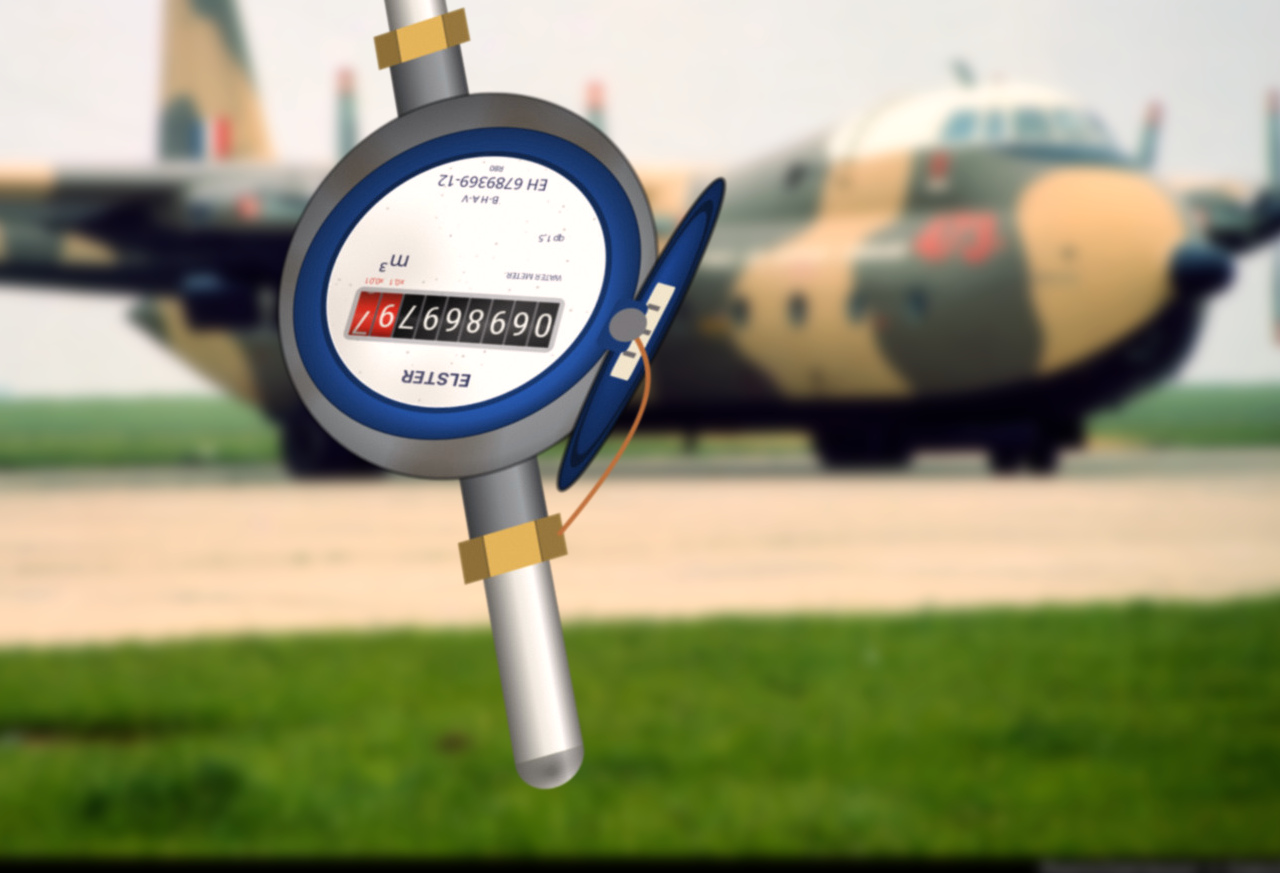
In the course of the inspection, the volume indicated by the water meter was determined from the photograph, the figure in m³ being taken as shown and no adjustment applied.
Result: 698697.97 m³
